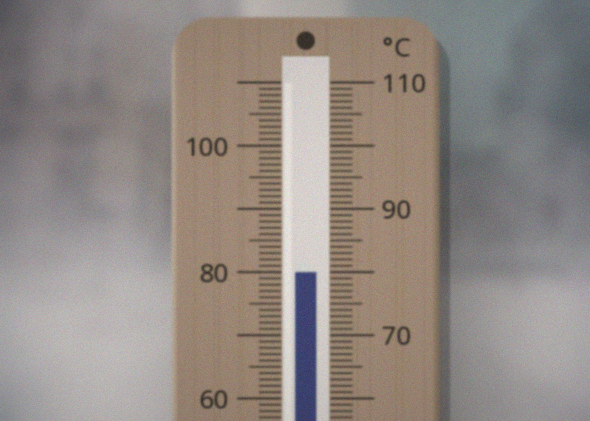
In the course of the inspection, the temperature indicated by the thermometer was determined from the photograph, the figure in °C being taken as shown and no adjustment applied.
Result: 80 °C
